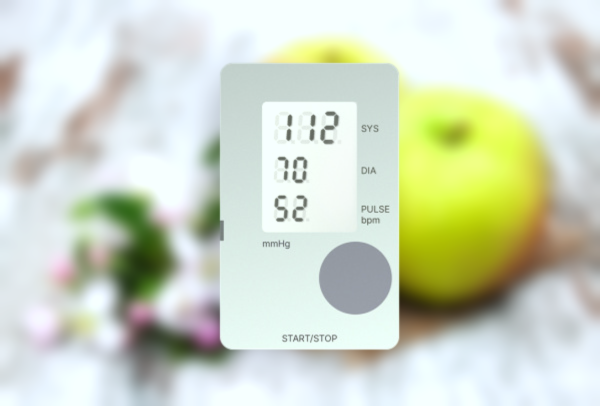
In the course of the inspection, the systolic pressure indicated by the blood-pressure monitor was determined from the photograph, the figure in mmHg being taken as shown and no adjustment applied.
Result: 112 mmHg
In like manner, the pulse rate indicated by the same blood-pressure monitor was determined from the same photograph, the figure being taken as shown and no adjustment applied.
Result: 52 bpm
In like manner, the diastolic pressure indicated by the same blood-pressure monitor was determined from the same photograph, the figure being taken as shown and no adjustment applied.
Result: 70 mmHg
